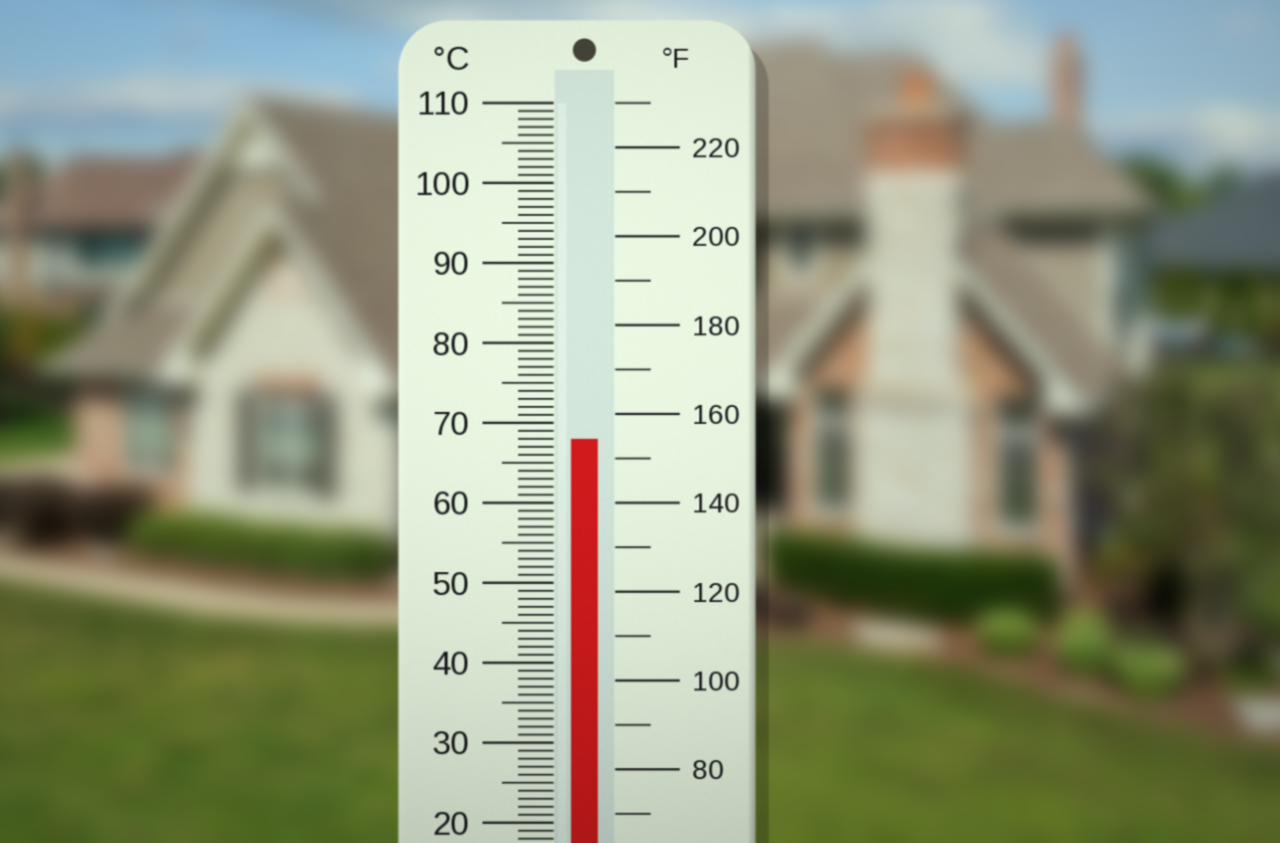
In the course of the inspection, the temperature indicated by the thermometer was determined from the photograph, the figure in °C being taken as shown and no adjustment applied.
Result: 68 °C
